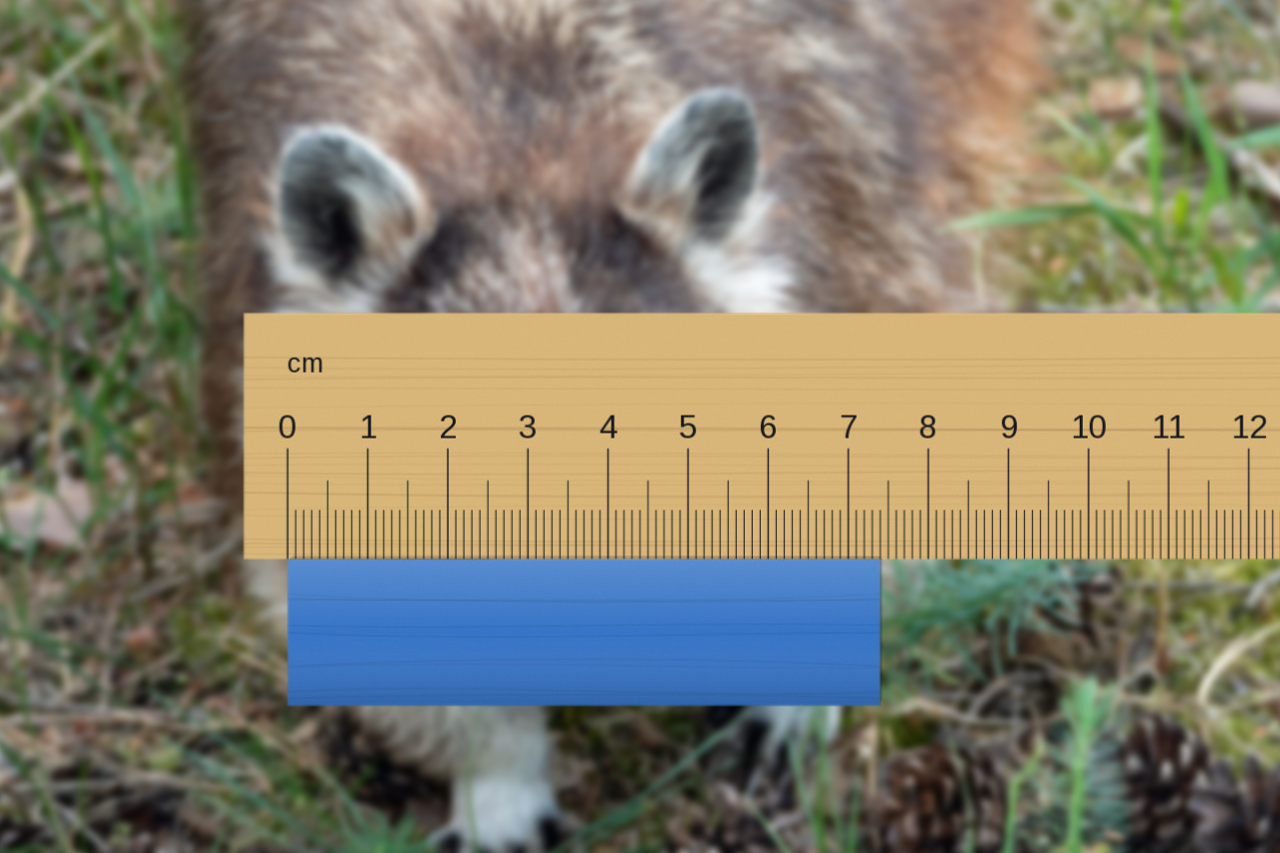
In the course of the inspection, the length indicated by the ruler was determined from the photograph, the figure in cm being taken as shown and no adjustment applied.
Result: 7.4 cm
